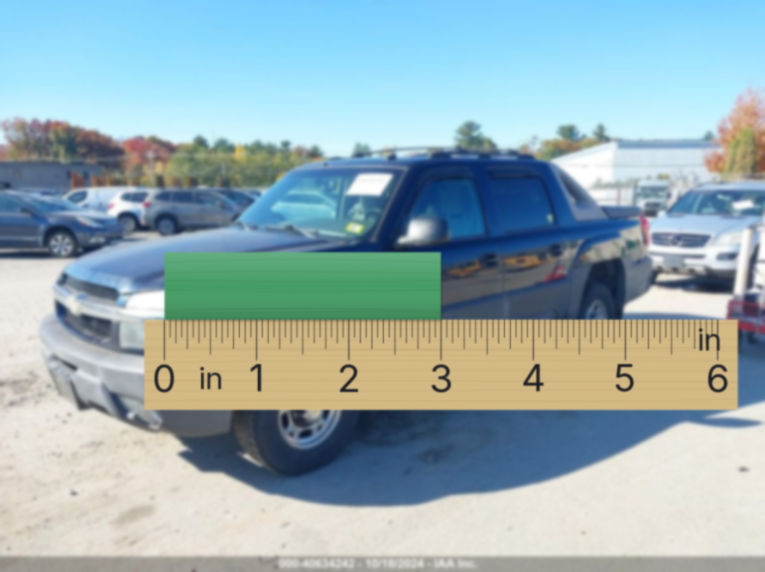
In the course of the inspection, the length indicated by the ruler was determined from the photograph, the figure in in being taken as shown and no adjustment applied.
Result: 3 in
